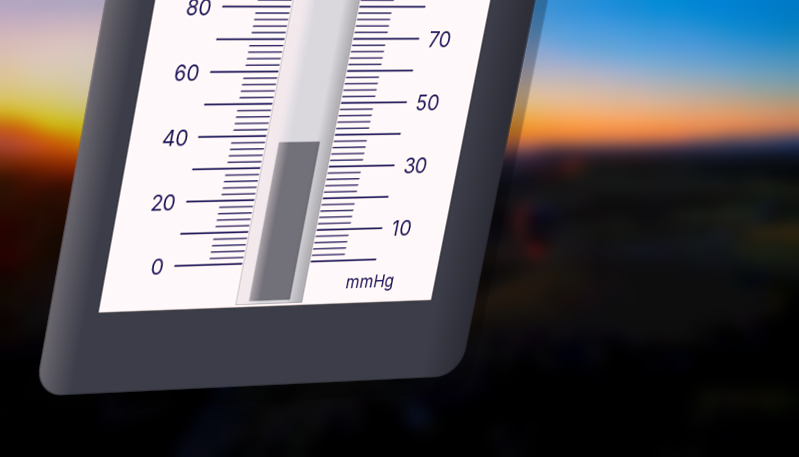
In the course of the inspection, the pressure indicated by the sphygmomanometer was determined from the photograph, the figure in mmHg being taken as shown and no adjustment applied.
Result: 38 mmHg
